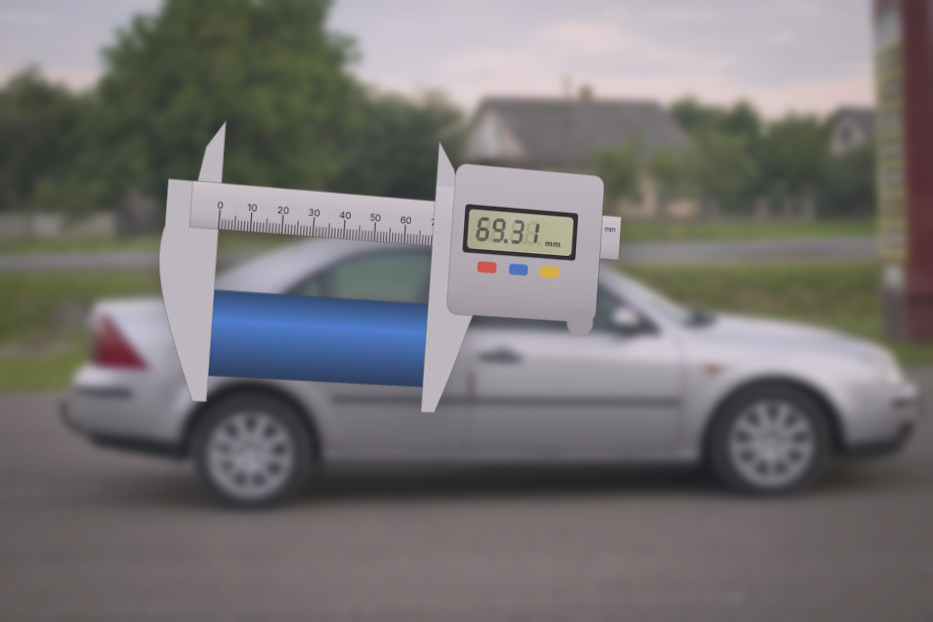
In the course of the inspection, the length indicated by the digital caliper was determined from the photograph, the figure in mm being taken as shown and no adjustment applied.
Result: 69.31 mm
